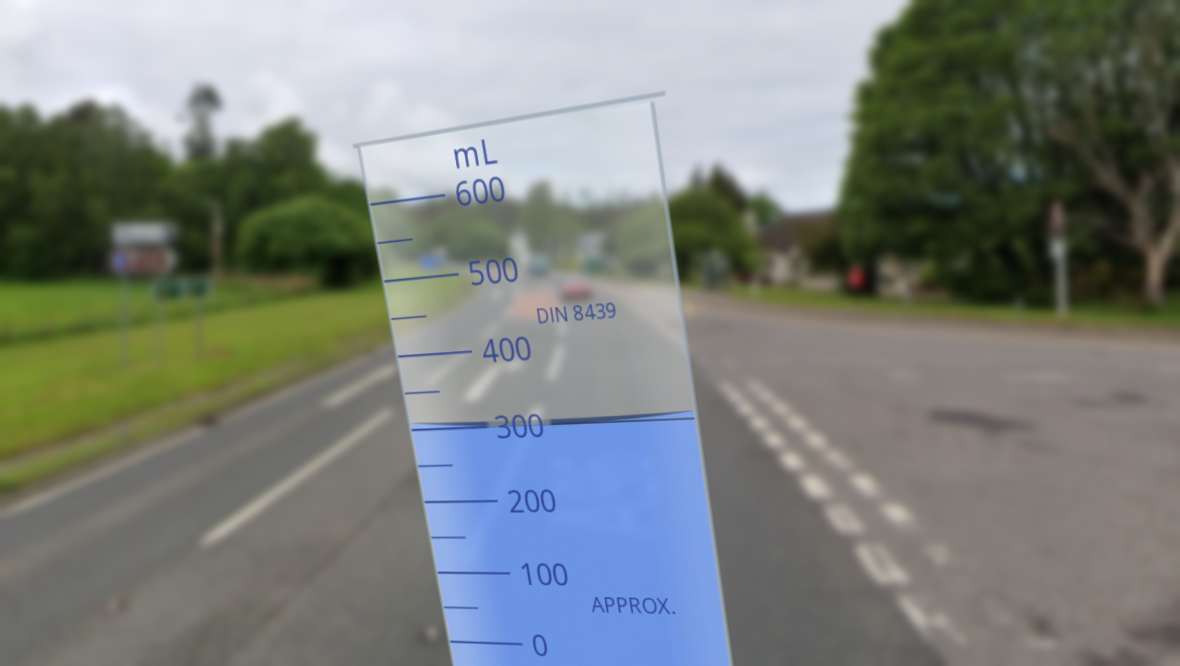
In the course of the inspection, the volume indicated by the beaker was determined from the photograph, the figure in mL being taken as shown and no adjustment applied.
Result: 300 mL
